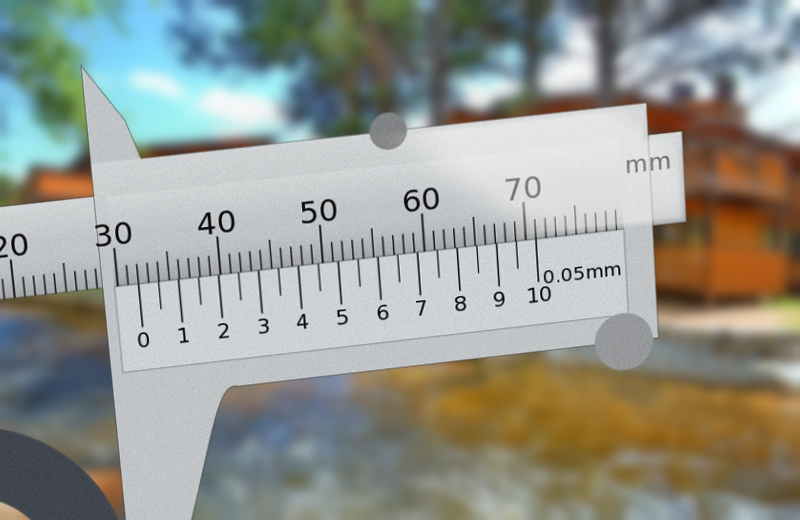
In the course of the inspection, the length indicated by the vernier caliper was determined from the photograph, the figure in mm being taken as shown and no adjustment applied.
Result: 32.0 mm
